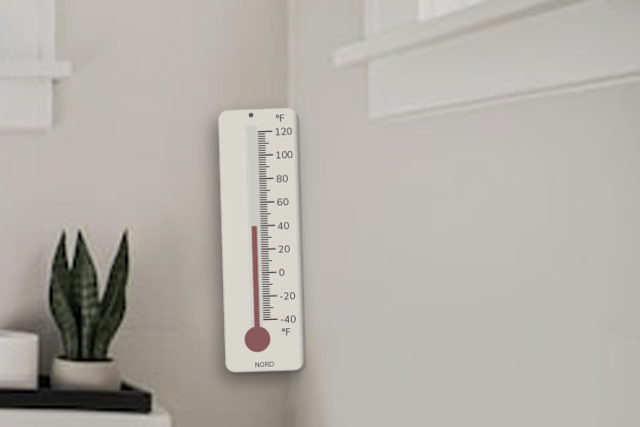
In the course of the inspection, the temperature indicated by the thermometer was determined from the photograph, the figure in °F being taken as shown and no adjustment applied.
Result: 40 °F
